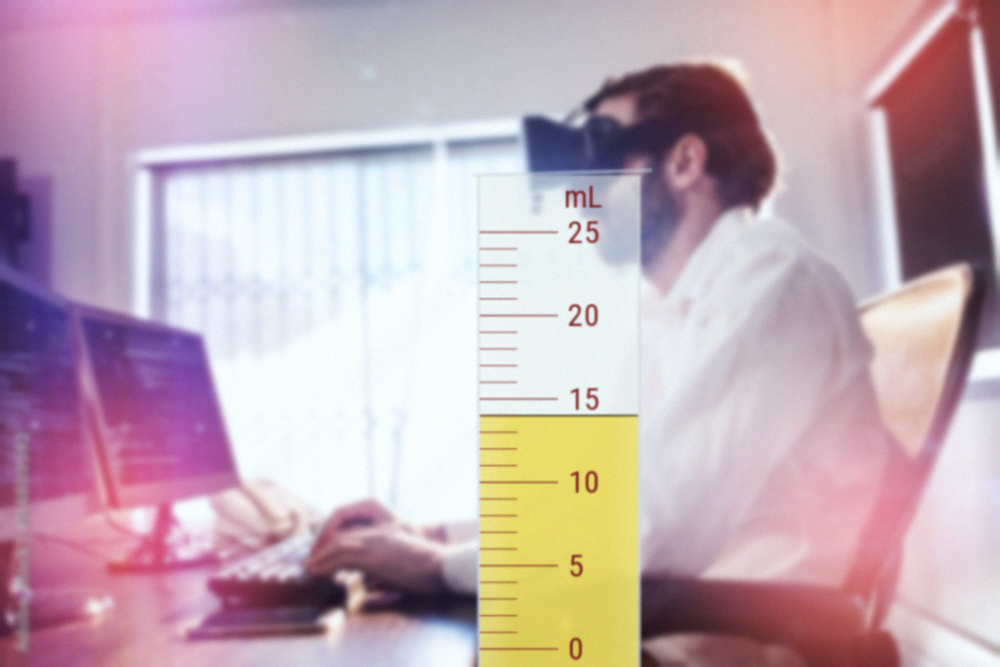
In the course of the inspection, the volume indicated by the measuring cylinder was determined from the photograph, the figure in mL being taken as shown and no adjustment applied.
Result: 14 mL
